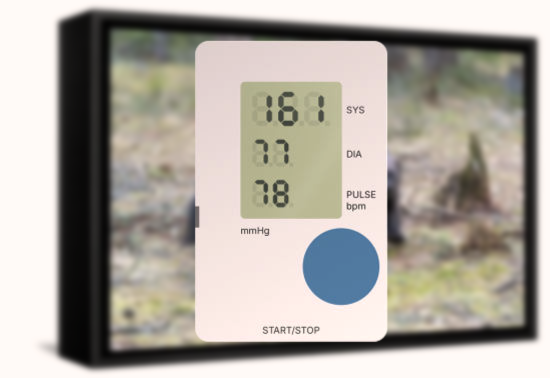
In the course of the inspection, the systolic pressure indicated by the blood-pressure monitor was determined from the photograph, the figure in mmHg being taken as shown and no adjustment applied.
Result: 161 mmHg
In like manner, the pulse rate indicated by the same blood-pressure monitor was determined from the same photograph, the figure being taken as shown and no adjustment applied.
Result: 78 bpm
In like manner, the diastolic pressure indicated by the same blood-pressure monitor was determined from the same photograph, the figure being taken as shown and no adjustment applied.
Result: 77 mmHg
